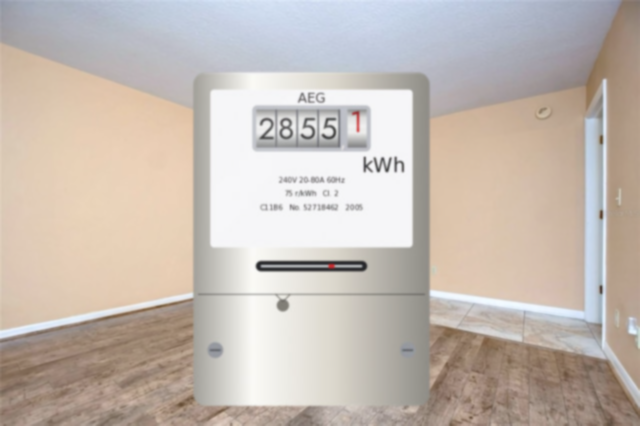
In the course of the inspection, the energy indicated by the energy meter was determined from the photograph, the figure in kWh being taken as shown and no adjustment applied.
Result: 2855.1 kWh
